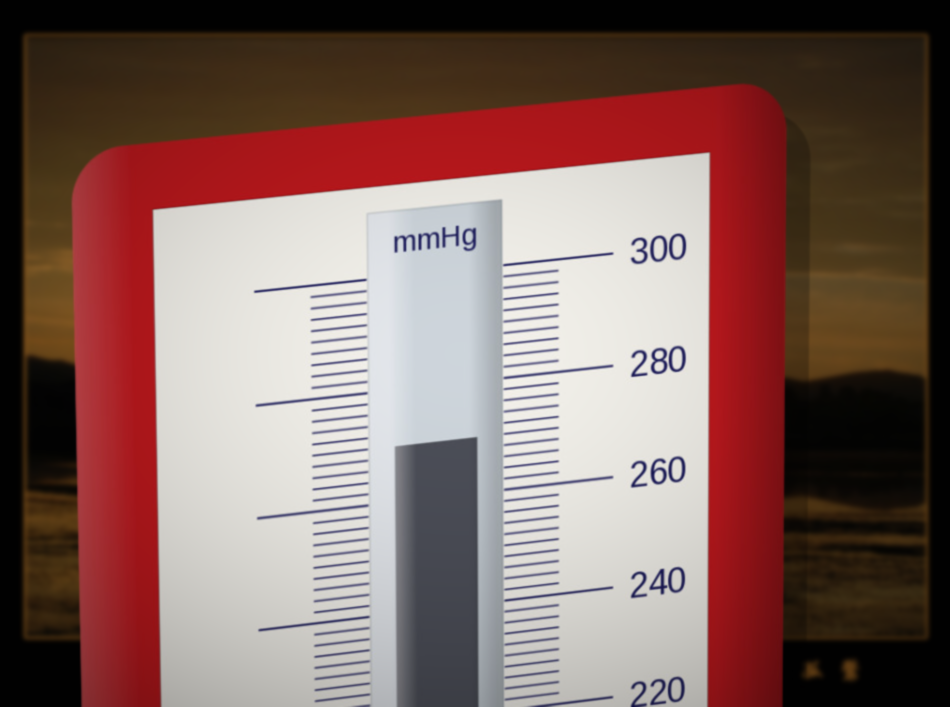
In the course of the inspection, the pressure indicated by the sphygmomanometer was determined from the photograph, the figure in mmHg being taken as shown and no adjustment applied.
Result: 270 mmHg
